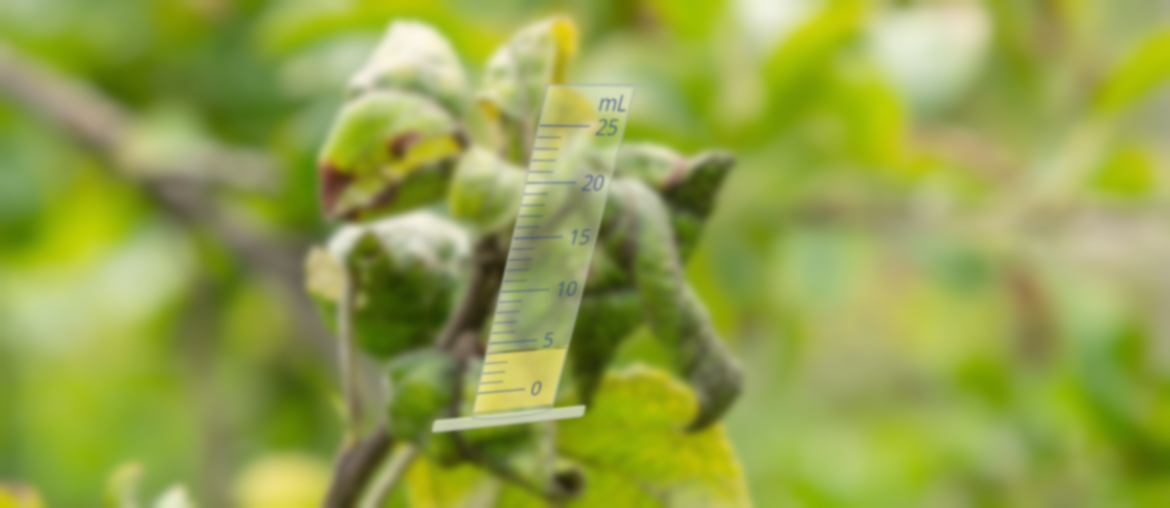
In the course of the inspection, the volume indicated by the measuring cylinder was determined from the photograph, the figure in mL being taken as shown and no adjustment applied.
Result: 4 mL
